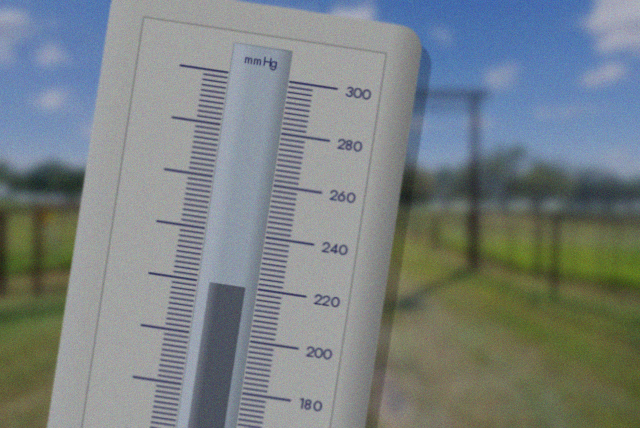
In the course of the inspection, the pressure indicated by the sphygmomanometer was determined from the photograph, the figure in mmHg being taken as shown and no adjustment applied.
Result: 220 mmHg
